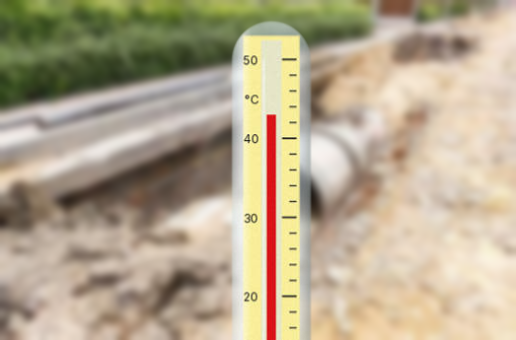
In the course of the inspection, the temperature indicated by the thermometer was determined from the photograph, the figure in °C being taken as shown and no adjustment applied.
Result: 43 °C
